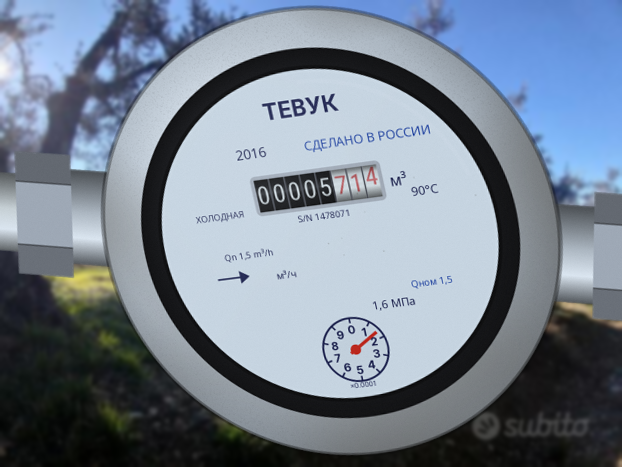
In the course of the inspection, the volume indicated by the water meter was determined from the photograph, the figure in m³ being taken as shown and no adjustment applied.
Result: 5.7141 m³
